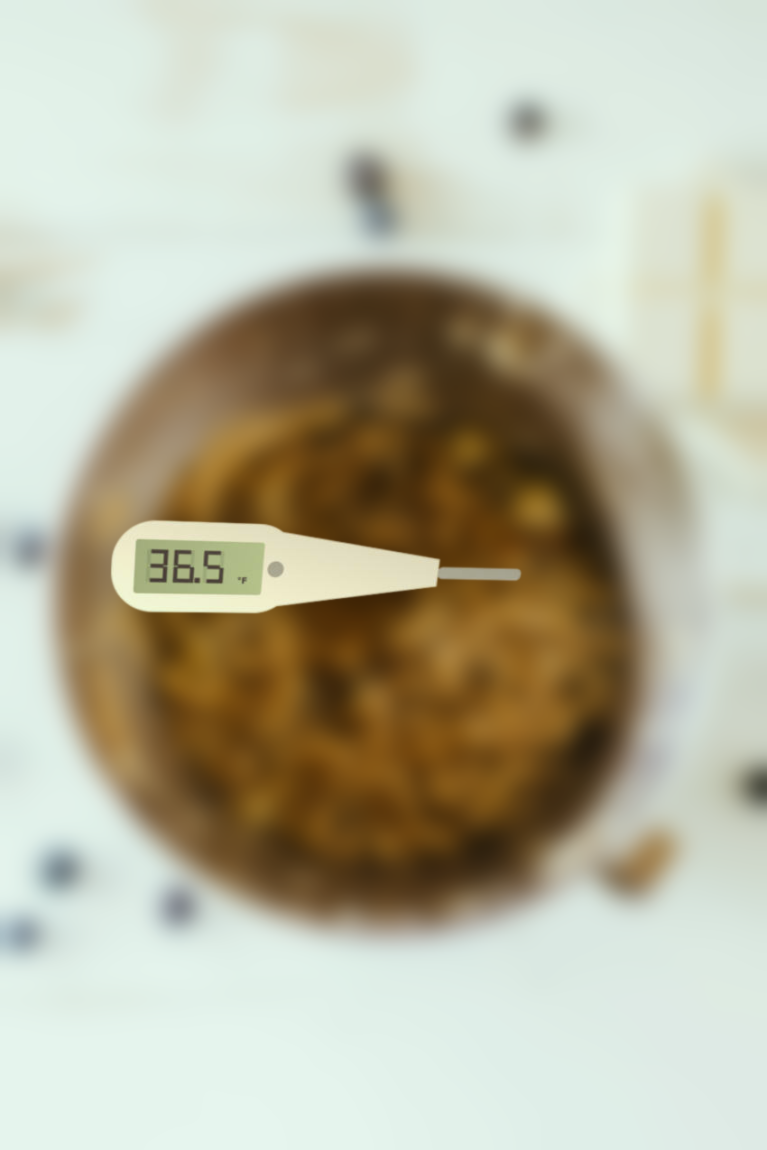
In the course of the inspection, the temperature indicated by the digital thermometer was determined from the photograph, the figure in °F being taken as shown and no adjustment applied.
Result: 36.5 °F
